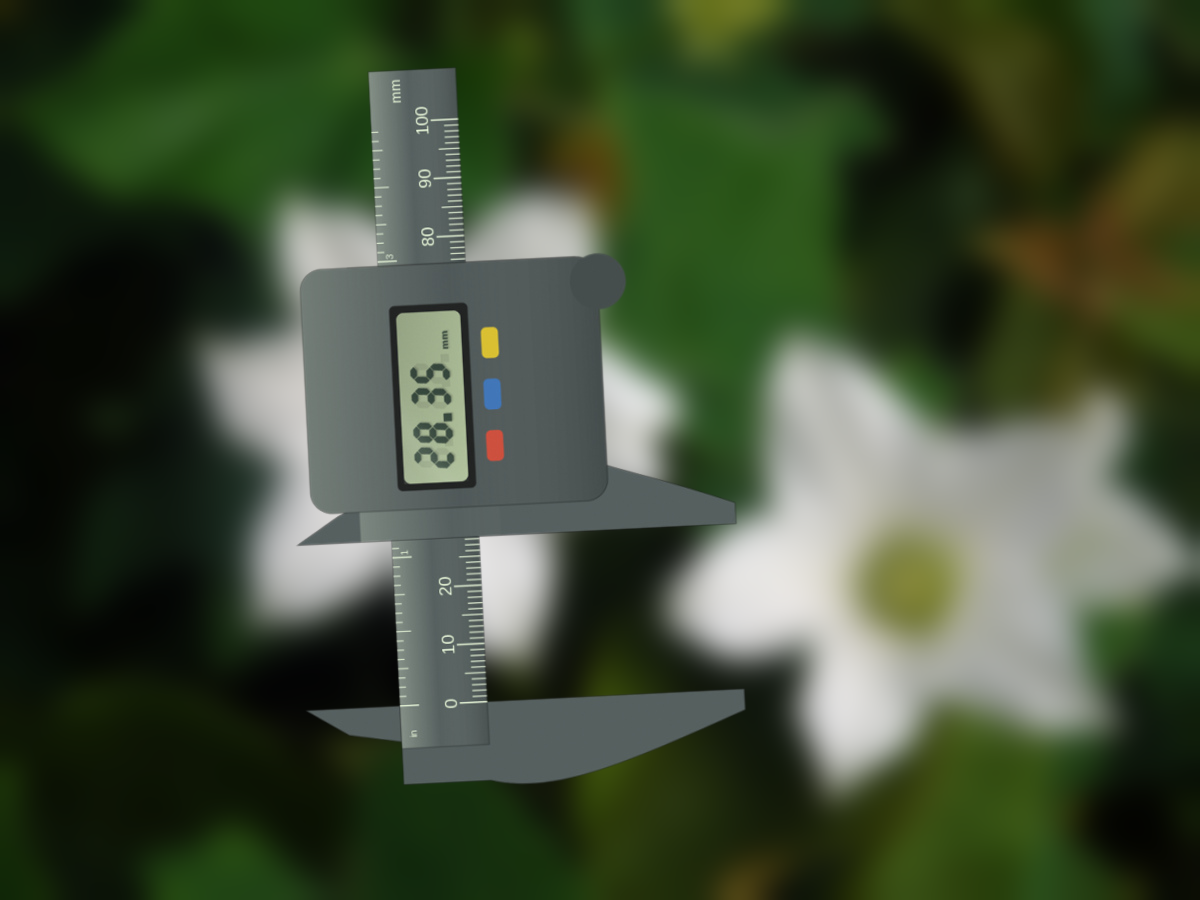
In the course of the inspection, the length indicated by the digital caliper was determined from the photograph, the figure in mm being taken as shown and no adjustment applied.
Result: 28.35 mm
